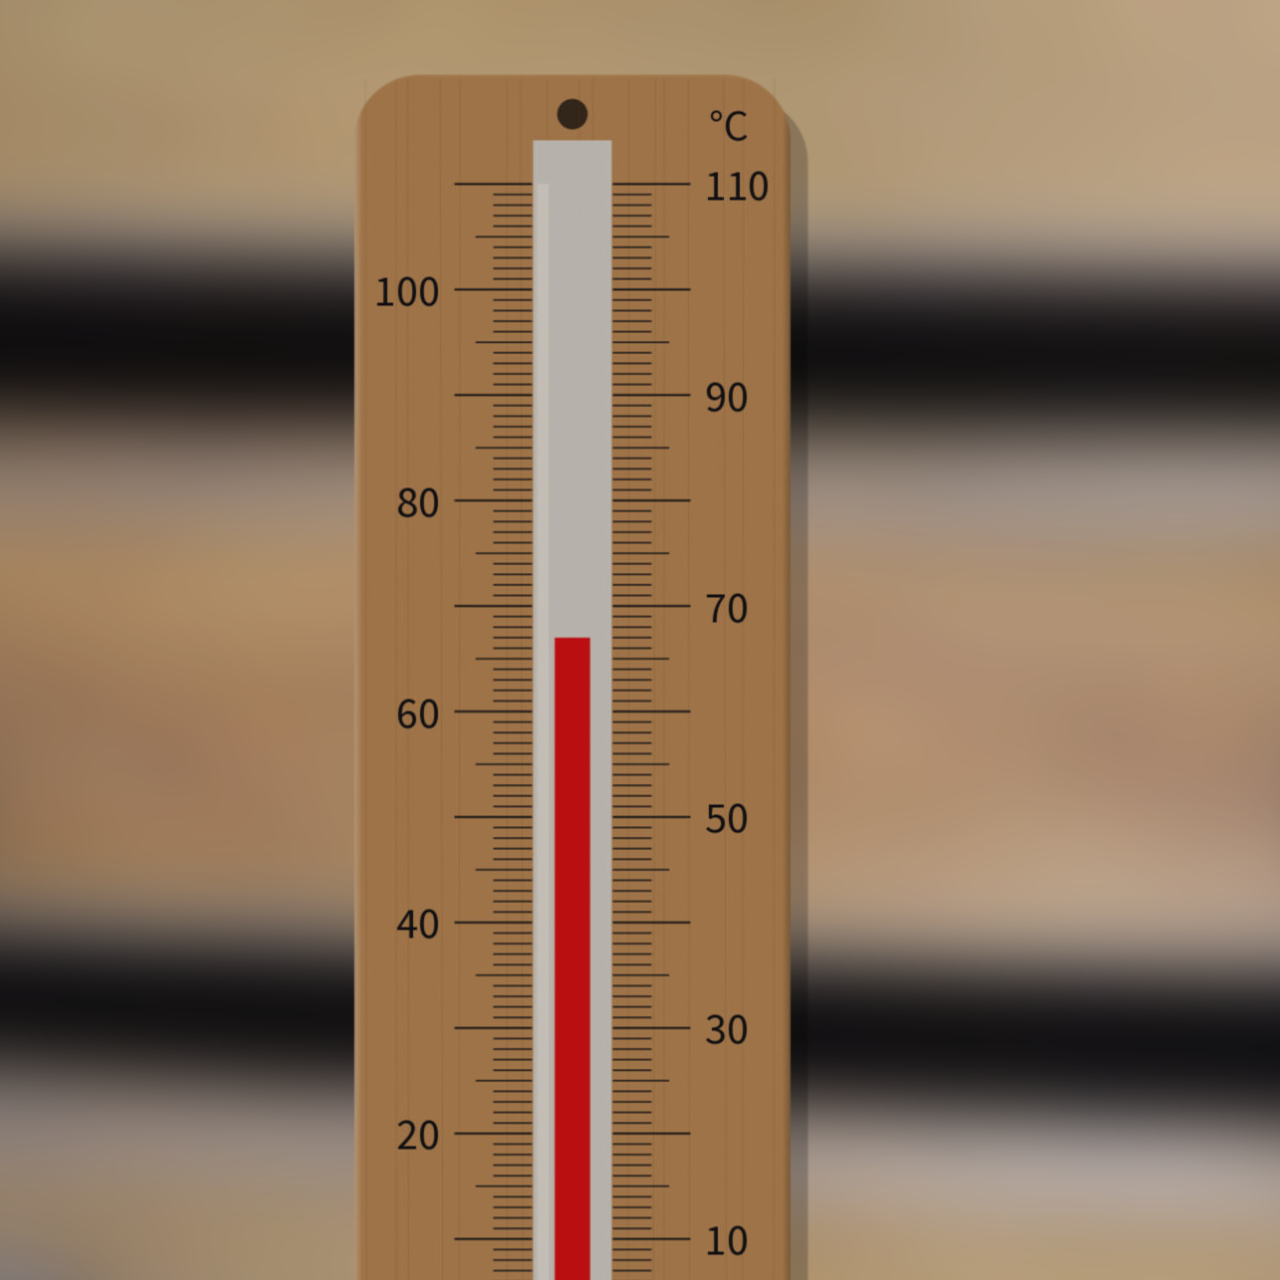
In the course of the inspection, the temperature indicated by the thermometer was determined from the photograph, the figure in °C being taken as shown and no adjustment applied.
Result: 67 °C
